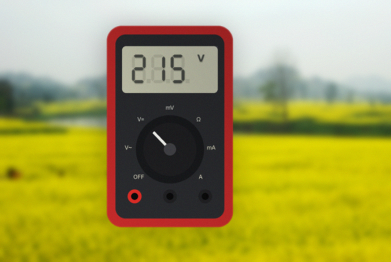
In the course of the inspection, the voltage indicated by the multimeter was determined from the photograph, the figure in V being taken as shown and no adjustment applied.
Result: 215 V
